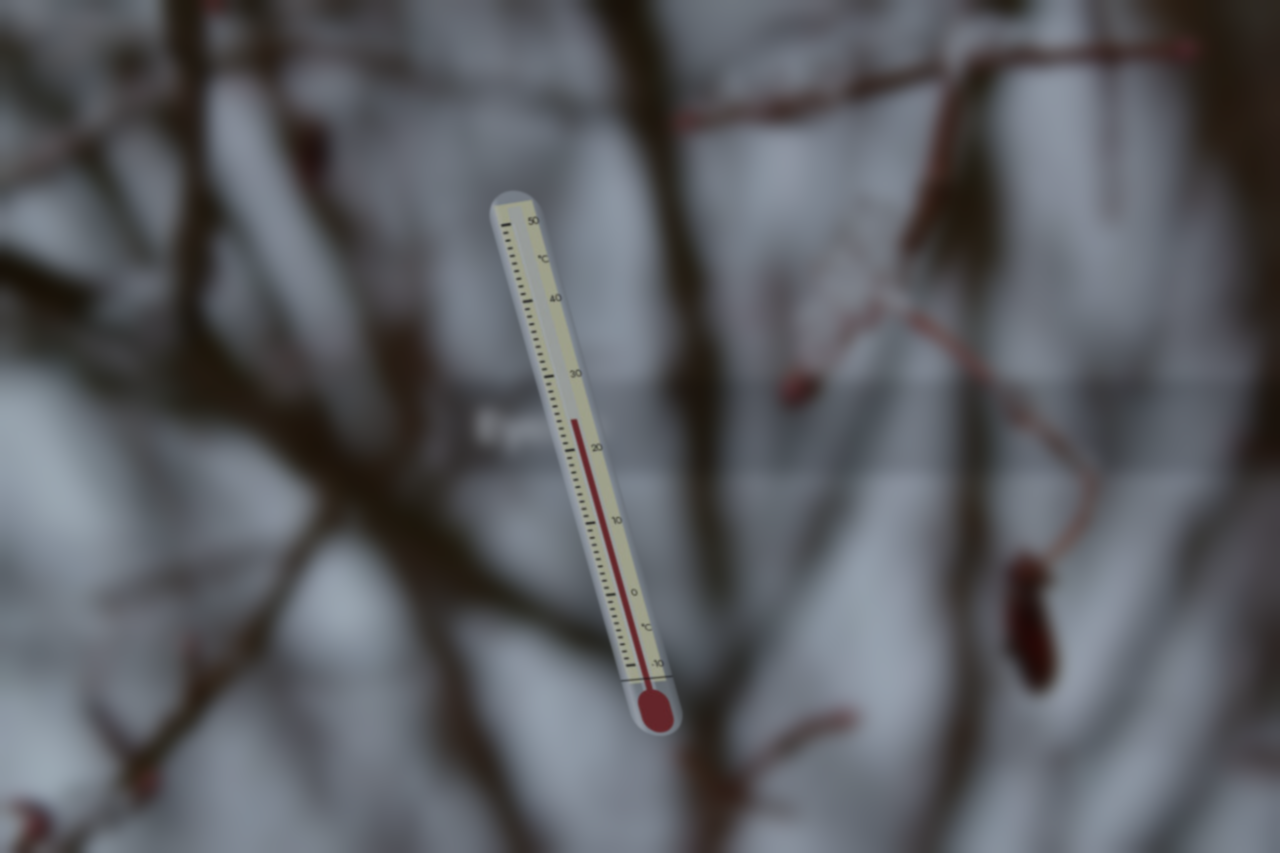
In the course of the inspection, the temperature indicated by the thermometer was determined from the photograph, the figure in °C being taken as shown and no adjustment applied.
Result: 24 °C
